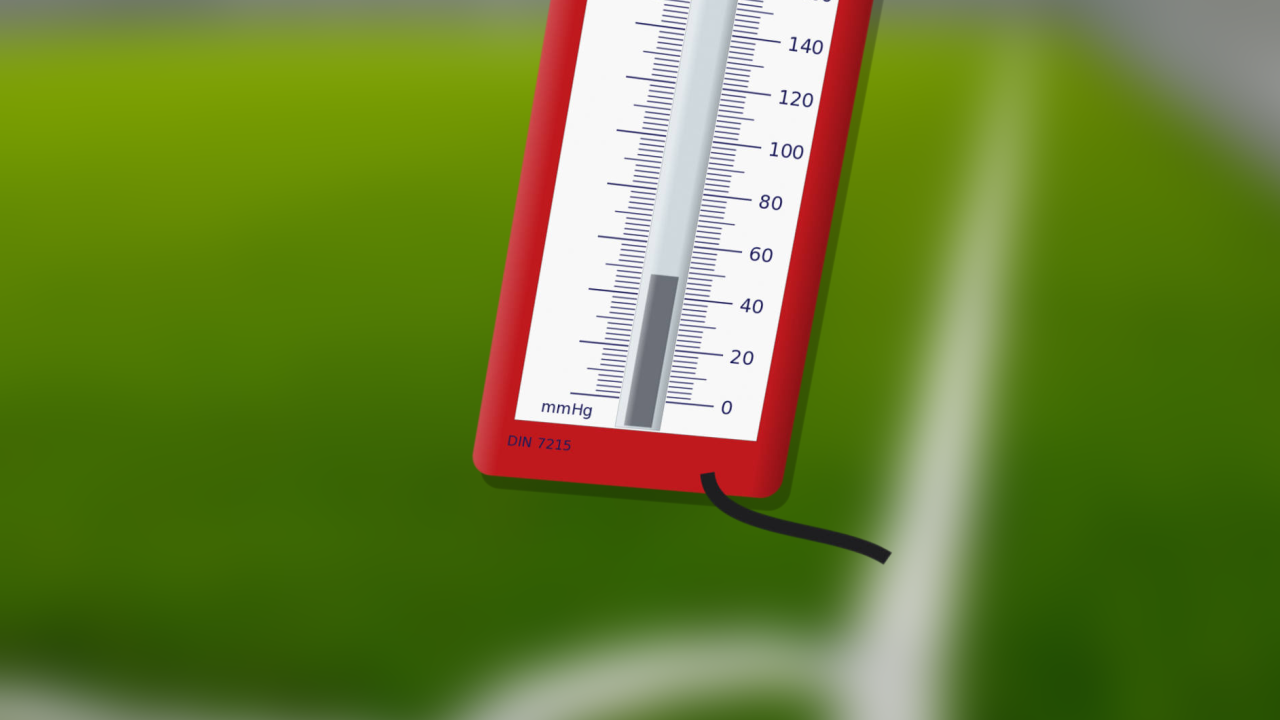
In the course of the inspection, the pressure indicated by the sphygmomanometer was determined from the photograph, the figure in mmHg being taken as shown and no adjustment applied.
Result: 48 mmHg
